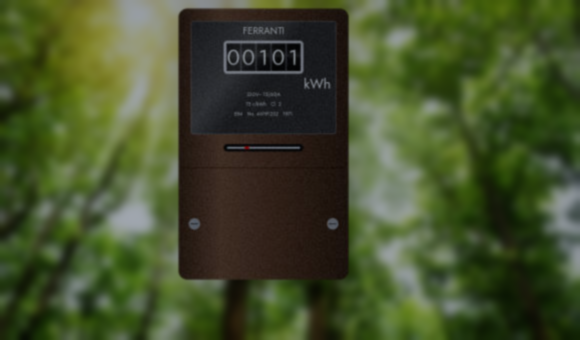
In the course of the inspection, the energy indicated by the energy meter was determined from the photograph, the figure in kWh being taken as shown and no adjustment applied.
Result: 101 kWh
